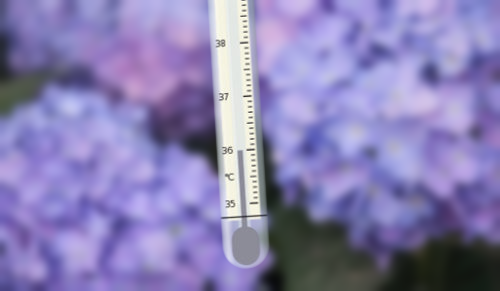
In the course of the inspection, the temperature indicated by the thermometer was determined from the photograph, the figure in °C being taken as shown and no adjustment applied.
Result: 36 °C
